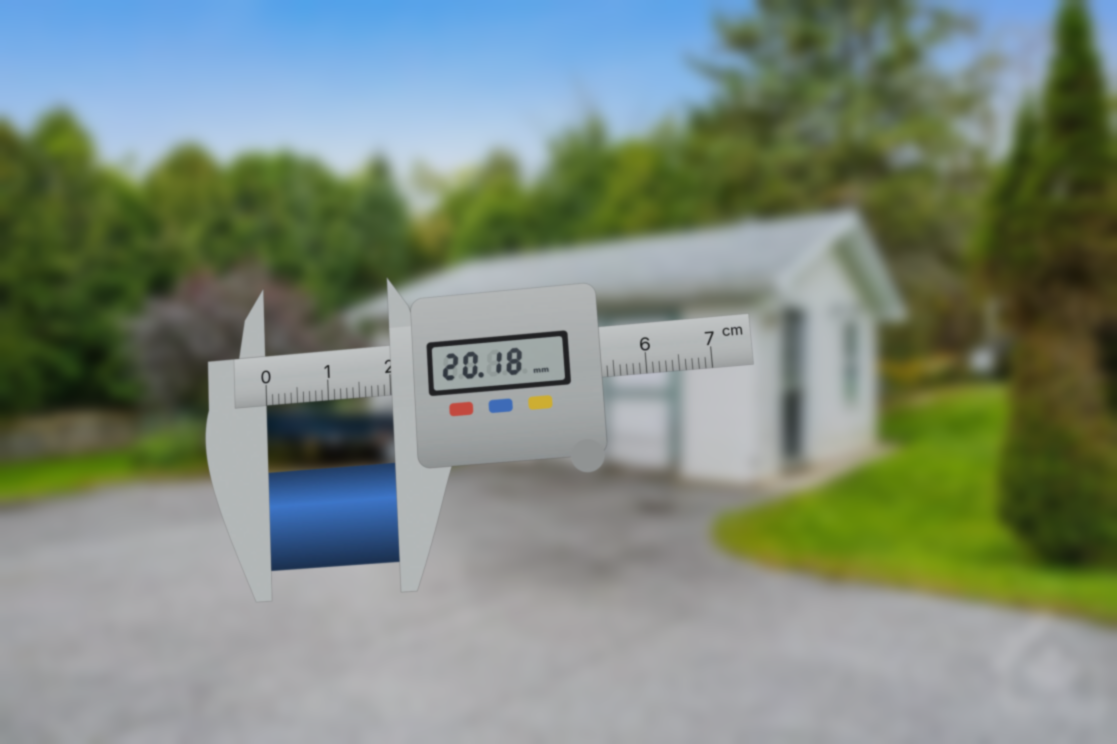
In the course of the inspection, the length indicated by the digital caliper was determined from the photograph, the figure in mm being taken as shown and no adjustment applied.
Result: 20.18 mm
